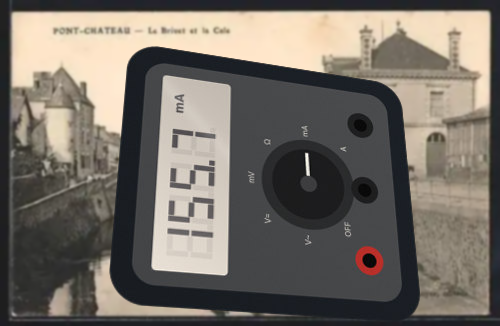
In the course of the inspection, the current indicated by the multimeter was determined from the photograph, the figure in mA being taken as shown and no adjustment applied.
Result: 155.7 mA
